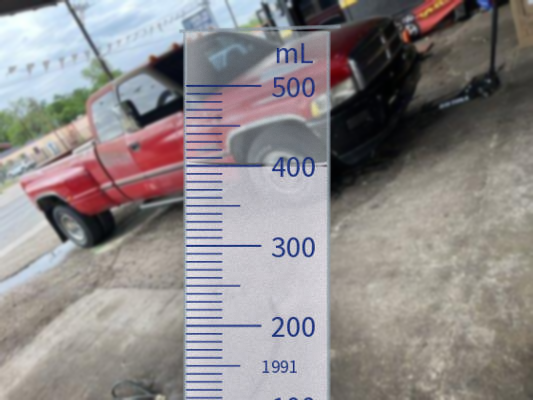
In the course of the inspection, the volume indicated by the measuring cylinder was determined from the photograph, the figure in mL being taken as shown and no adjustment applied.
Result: 400 mL
